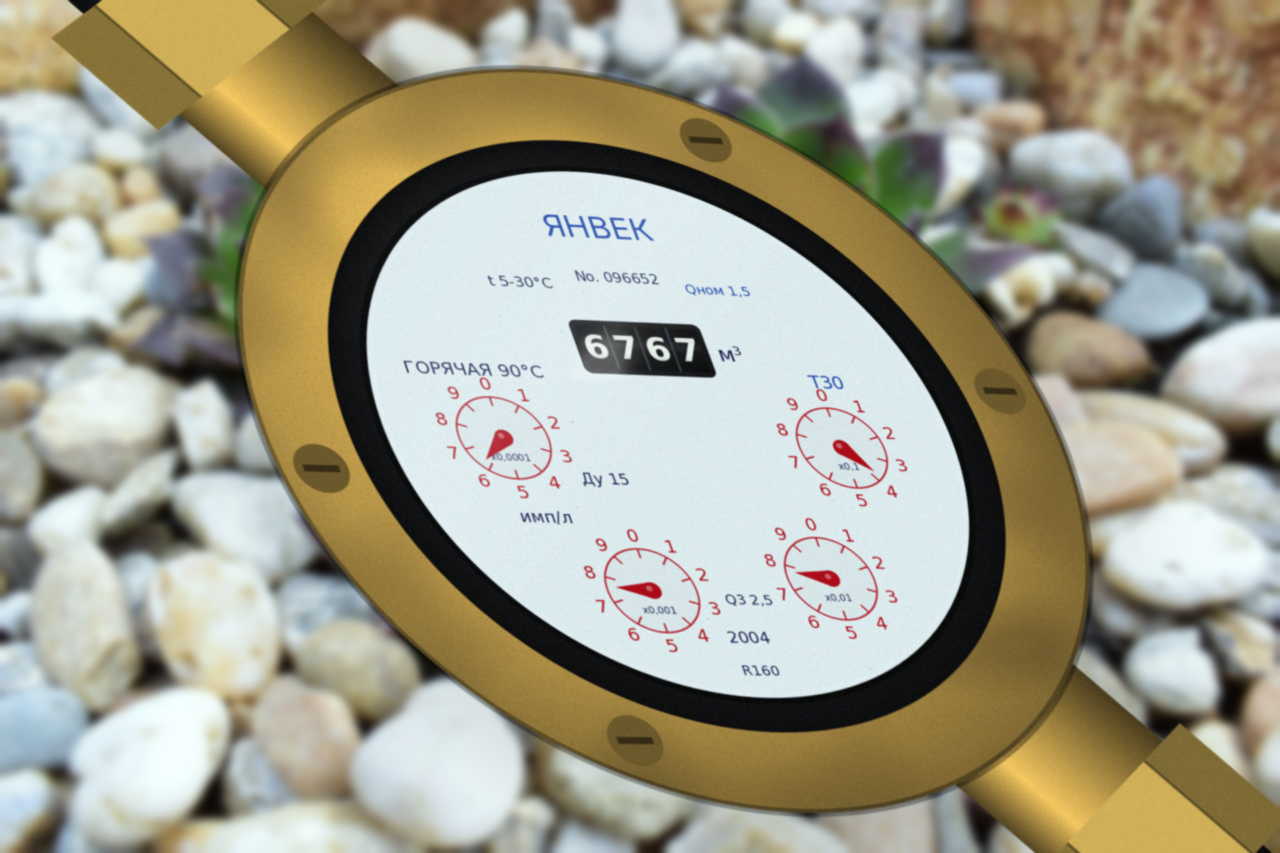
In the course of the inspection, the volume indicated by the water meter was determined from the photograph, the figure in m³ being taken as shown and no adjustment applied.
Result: 6767.3776 m³
